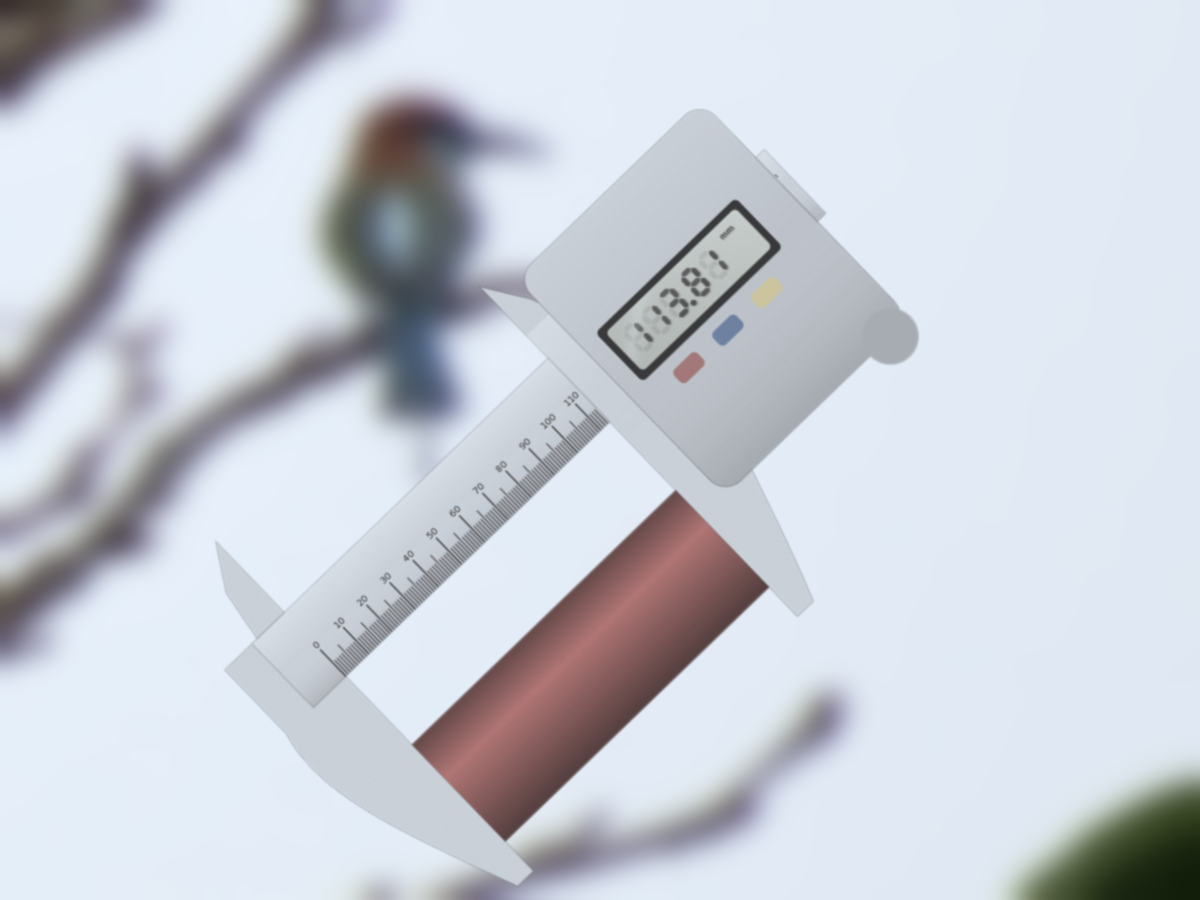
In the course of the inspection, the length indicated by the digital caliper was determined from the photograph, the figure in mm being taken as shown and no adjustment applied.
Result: 113.81 mm
